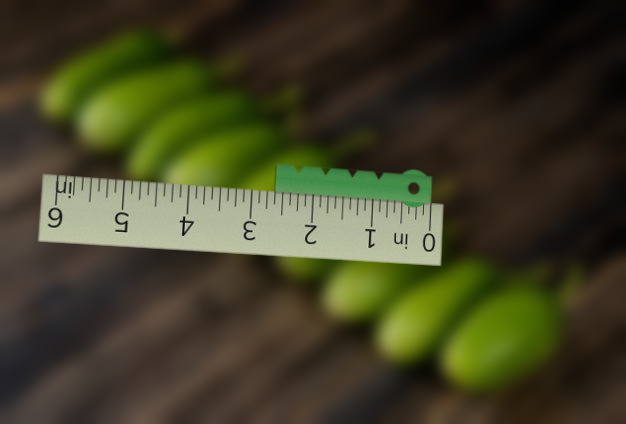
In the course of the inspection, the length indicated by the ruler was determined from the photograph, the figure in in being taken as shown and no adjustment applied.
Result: 2.625 in
